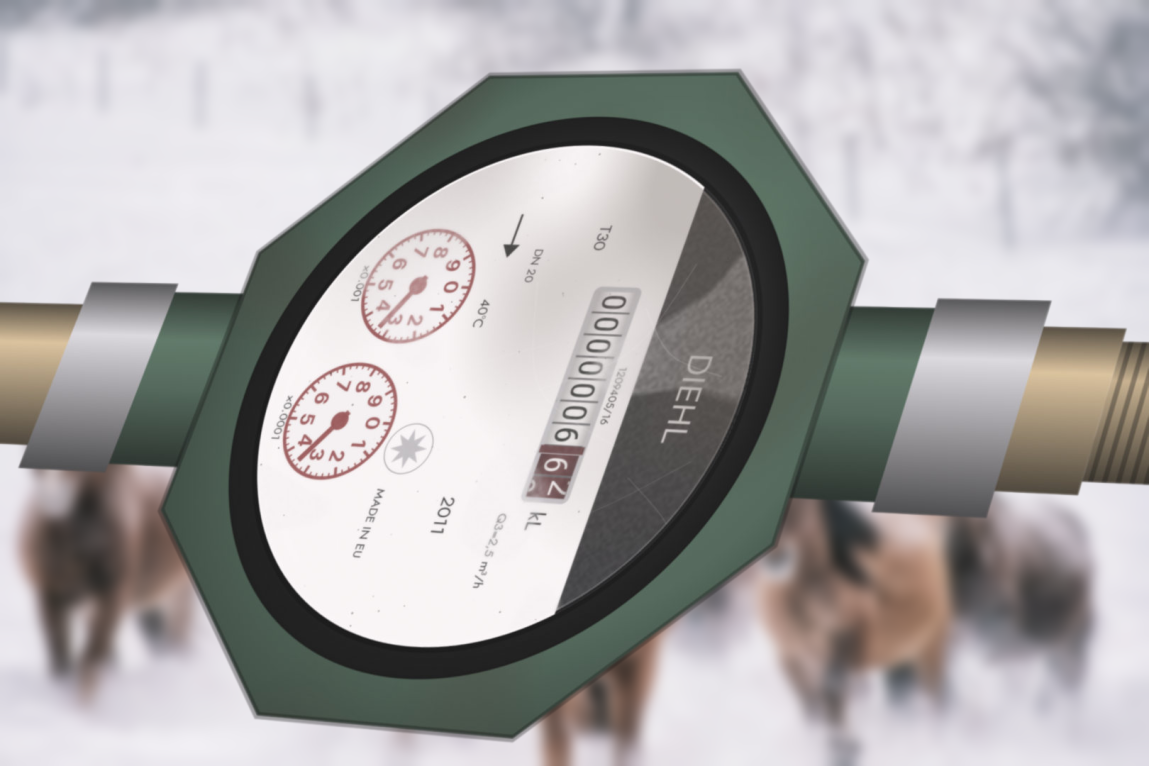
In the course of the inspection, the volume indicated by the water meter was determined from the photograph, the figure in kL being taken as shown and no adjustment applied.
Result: 6.6233 kL
